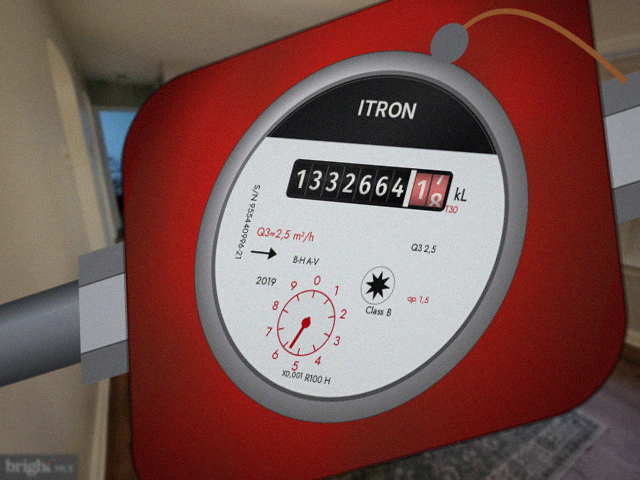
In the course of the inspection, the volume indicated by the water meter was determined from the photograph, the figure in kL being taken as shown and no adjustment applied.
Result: 1332664.175 kL
